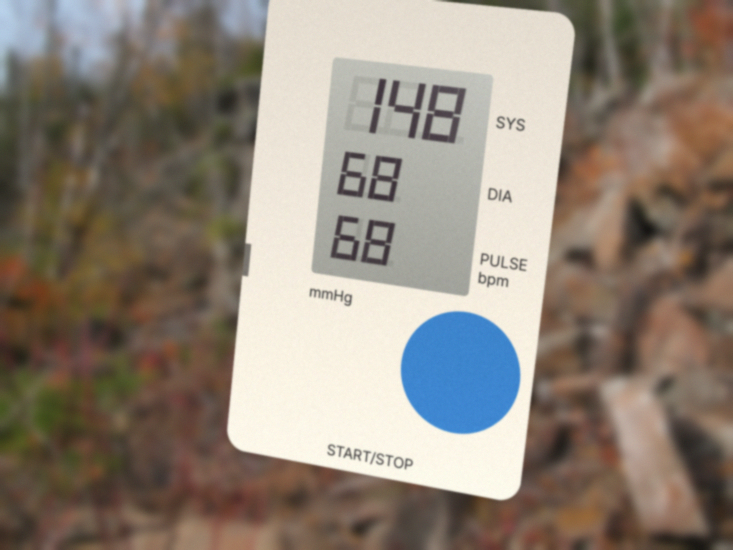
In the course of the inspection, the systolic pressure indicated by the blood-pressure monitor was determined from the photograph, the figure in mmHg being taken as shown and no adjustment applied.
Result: 148 mmHg
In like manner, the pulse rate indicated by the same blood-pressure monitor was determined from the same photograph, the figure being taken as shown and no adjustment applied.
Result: 68 bpm
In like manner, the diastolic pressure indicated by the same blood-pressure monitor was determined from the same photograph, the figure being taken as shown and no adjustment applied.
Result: 68 mmHg
